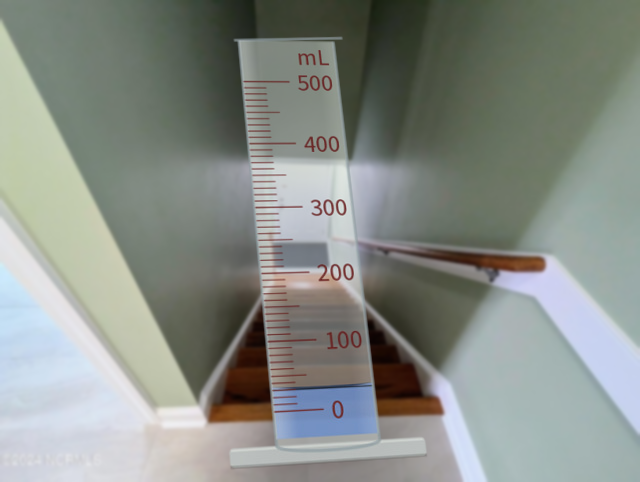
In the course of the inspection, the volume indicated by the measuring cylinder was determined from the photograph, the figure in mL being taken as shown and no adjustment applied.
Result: 30 mL
